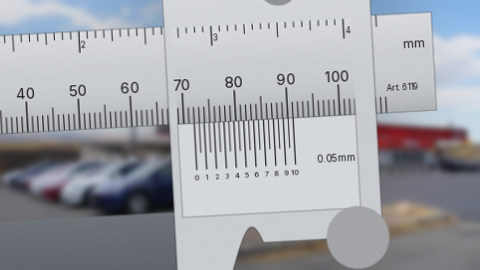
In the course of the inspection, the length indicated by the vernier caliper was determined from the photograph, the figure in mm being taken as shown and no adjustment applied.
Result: 72.0 mm
